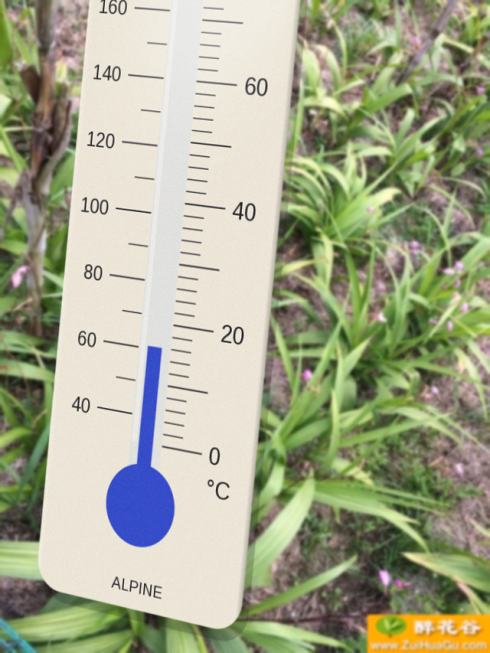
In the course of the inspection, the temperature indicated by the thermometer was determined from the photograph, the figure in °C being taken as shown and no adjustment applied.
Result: 16 °C
